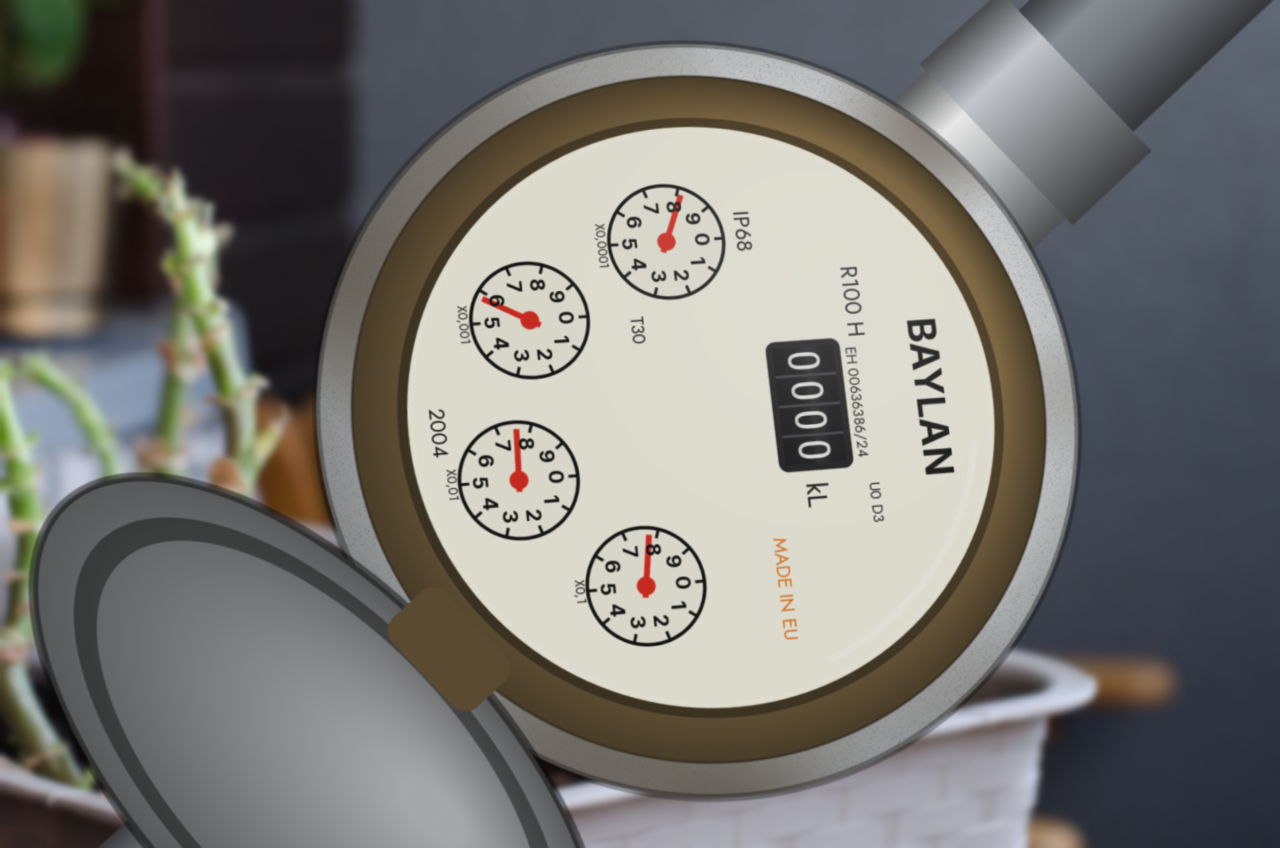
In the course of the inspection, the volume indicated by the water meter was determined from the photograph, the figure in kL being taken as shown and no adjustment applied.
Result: 0.7758 kL
